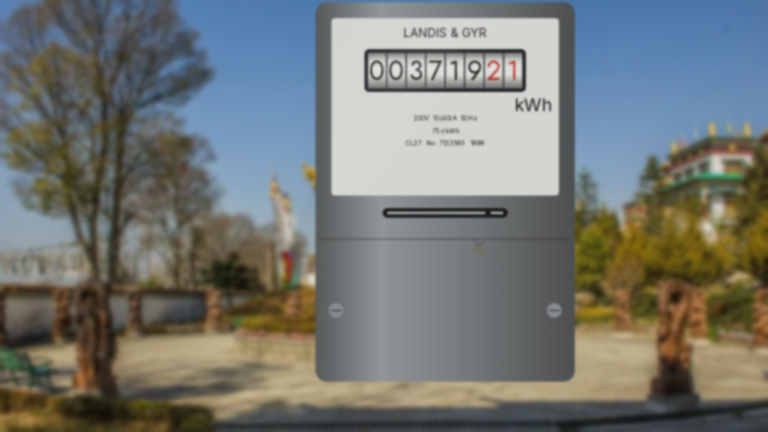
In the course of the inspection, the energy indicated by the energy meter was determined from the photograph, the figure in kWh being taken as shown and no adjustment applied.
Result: 3719.21 kWh
